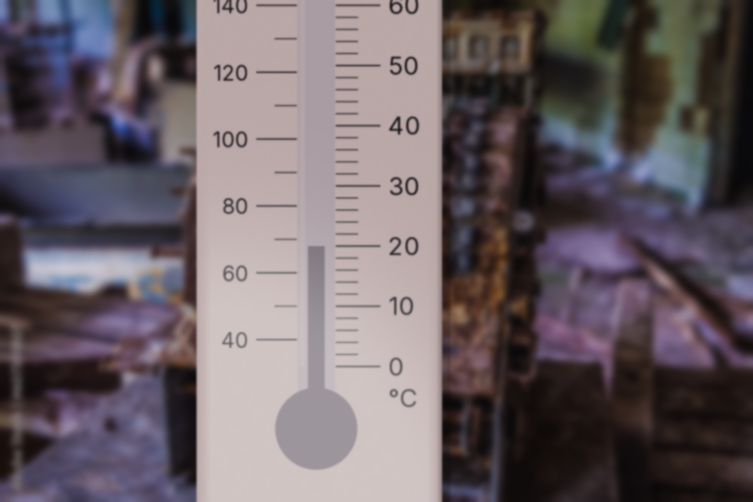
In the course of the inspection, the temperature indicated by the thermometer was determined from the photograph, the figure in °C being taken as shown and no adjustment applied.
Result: 20 °C
